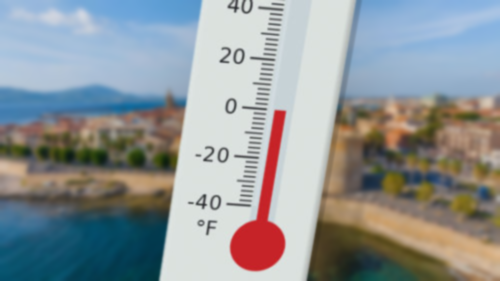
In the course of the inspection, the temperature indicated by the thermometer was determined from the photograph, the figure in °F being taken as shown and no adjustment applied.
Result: 0 °F
